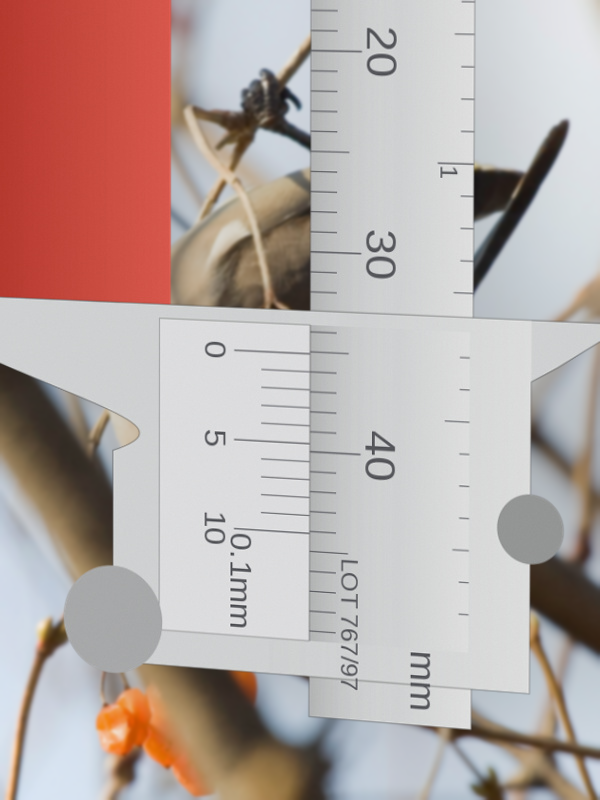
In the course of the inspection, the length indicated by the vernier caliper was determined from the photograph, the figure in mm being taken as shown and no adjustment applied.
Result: 35.1 mm
